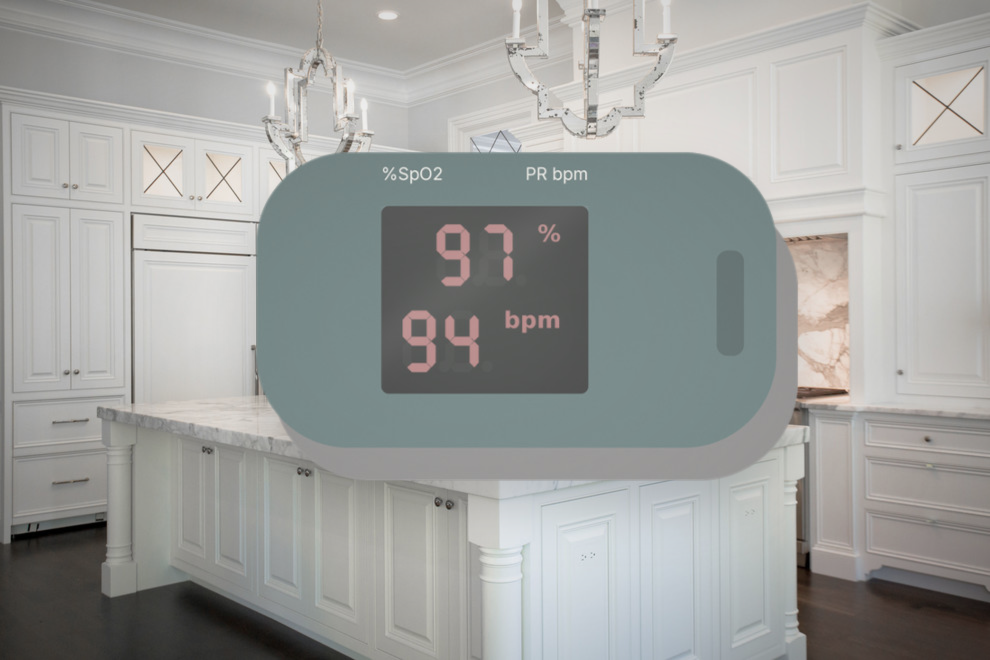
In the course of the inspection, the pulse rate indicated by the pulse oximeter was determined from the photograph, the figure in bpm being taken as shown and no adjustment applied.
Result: 94 bpm
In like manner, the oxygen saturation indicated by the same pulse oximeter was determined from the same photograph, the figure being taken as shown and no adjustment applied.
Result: 97 %
